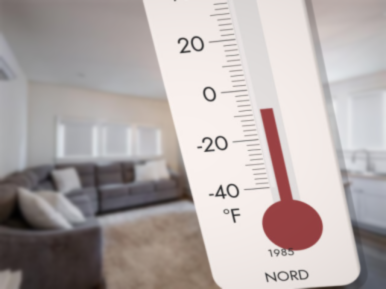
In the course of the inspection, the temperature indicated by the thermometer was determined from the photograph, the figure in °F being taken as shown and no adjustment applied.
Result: -8 °F
